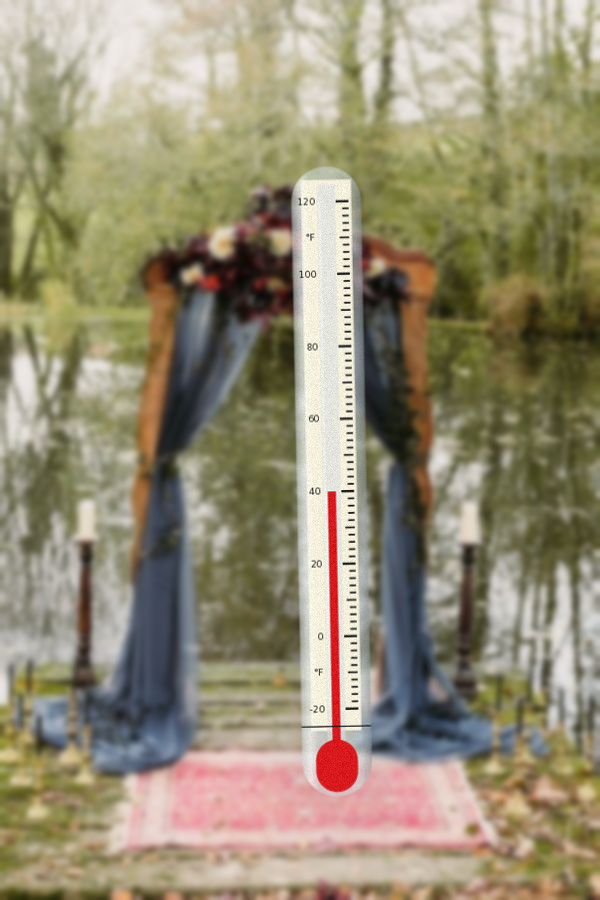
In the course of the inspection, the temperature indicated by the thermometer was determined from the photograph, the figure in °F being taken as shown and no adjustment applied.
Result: 40 °F
